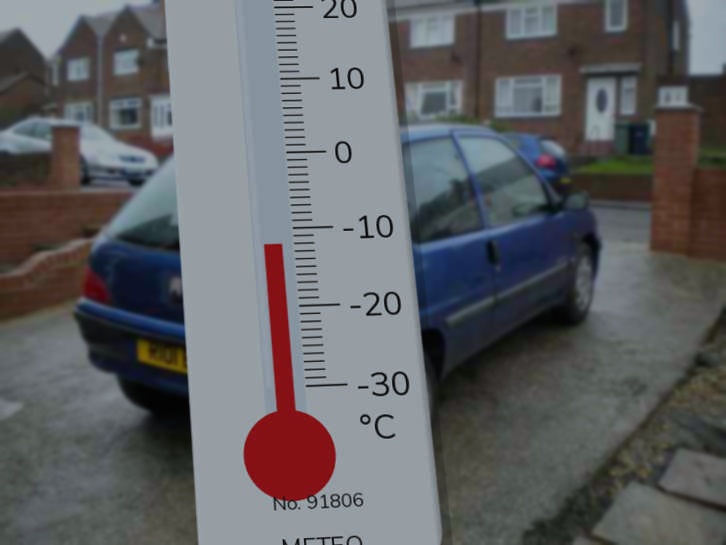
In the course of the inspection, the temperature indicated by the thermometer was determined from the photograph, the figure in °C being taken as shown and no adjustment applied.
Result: -12 °C
